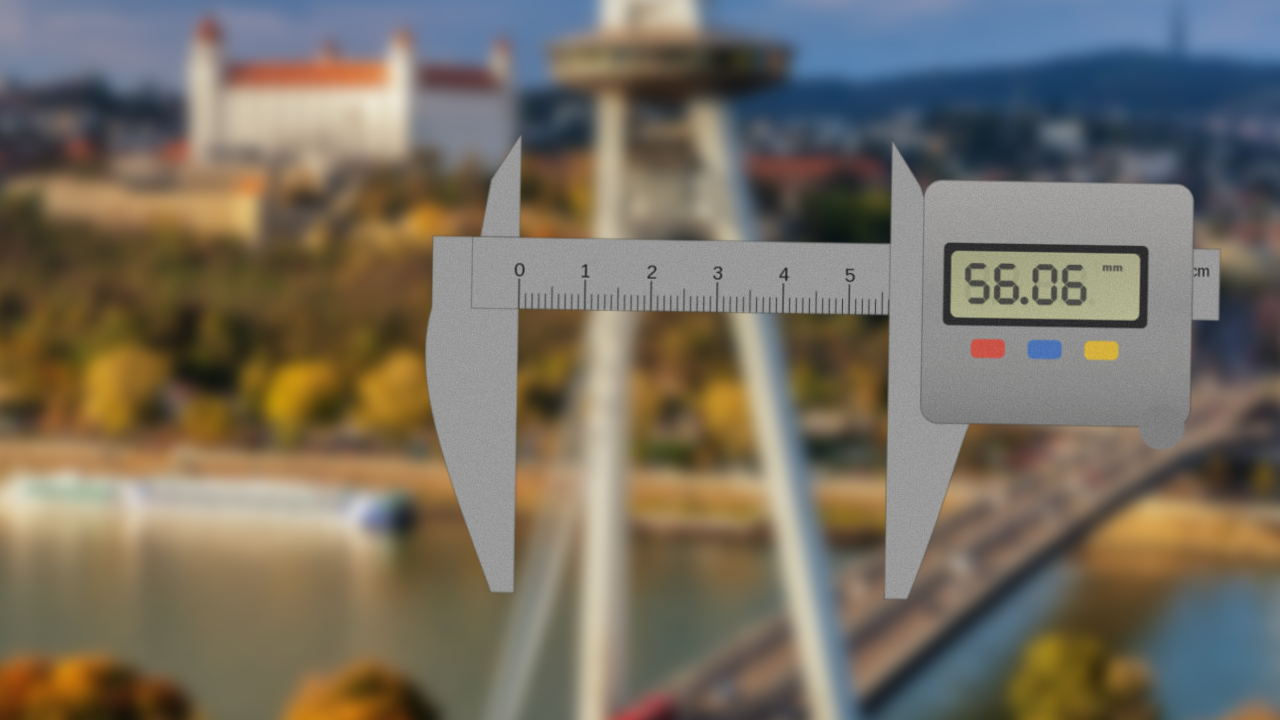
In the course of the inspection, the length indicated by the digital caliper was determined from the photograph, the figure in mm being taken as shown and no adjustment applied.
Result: 56.06 mm
